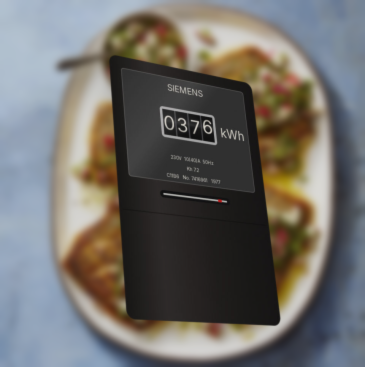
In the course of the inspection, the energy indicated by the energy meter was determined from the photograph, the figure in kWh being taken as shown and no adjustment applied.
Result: 376 kWh
